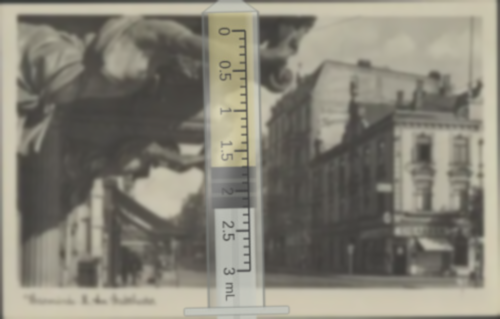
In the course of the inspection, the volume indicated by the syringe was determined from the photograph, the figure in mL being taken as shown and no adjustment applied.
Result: 1.7 mL
